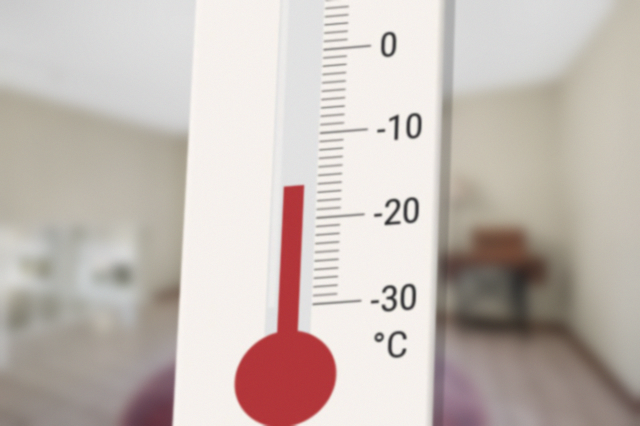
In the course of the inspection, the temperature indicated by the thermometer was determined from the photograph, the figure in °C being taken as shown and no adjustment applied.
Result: -16 °C
